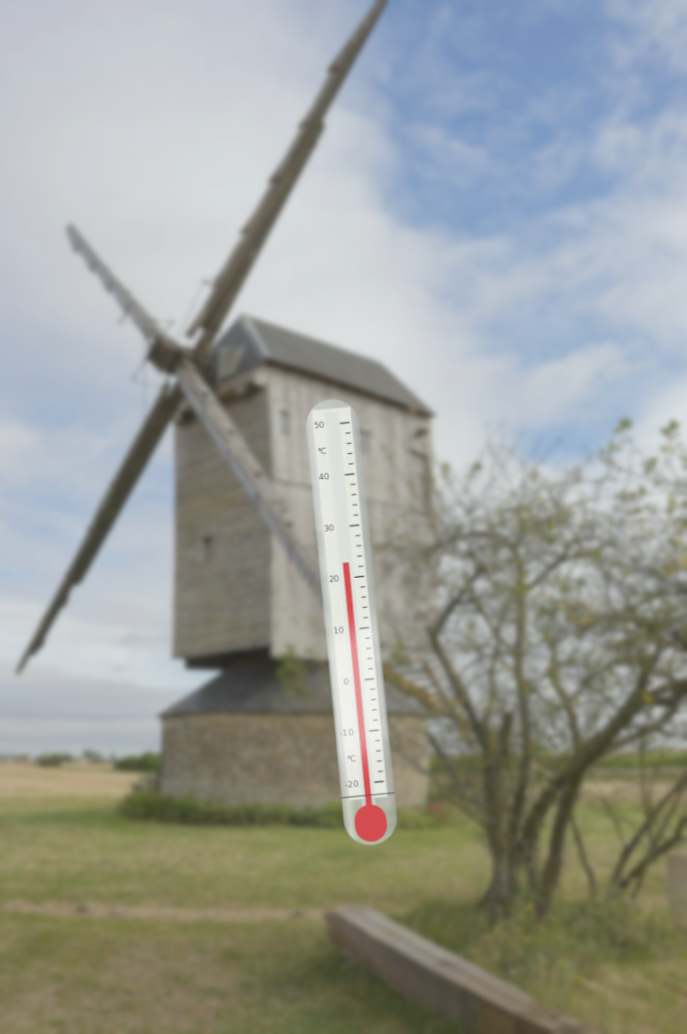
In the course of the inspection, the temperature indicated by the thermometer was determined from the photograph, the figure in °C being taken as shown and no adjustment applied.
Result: 23 °C
